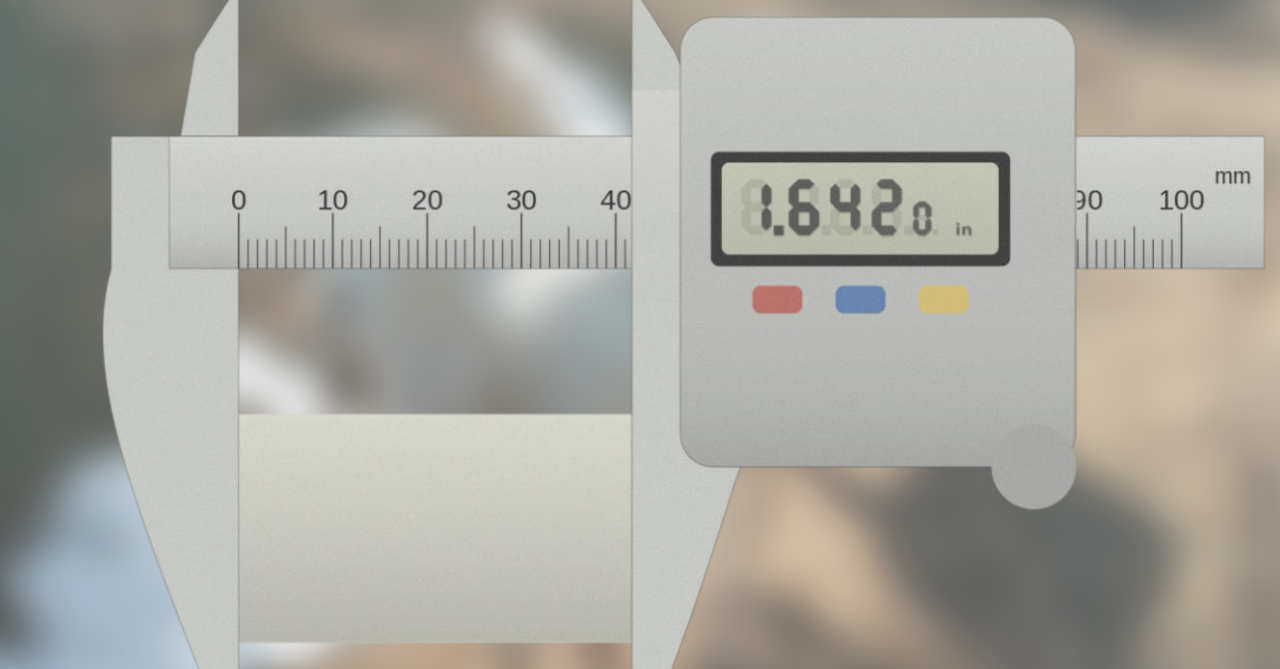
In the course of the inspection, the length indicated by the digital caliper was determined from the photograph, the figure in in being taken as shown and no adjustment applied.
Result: 1.6420 in
